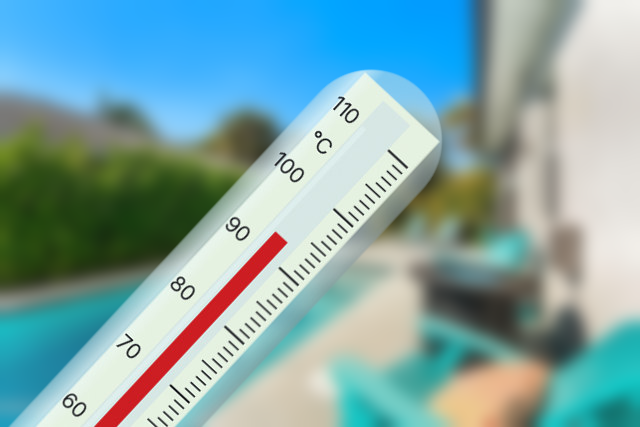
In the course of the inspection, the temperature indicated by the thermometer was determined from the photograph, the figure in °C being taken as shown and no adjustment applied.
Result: 93 °C
